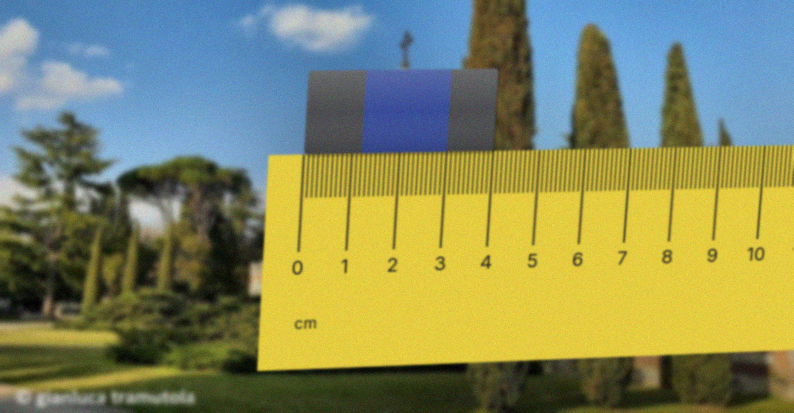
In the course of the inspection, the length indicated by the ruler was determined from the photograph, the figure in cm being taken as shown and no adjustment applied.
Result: 4 cm
